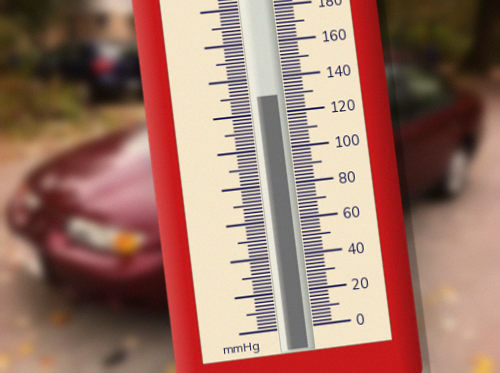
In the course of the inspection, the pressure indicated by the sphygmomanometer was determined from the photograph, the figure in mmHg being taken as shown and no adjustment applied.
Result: 130 mmHg
